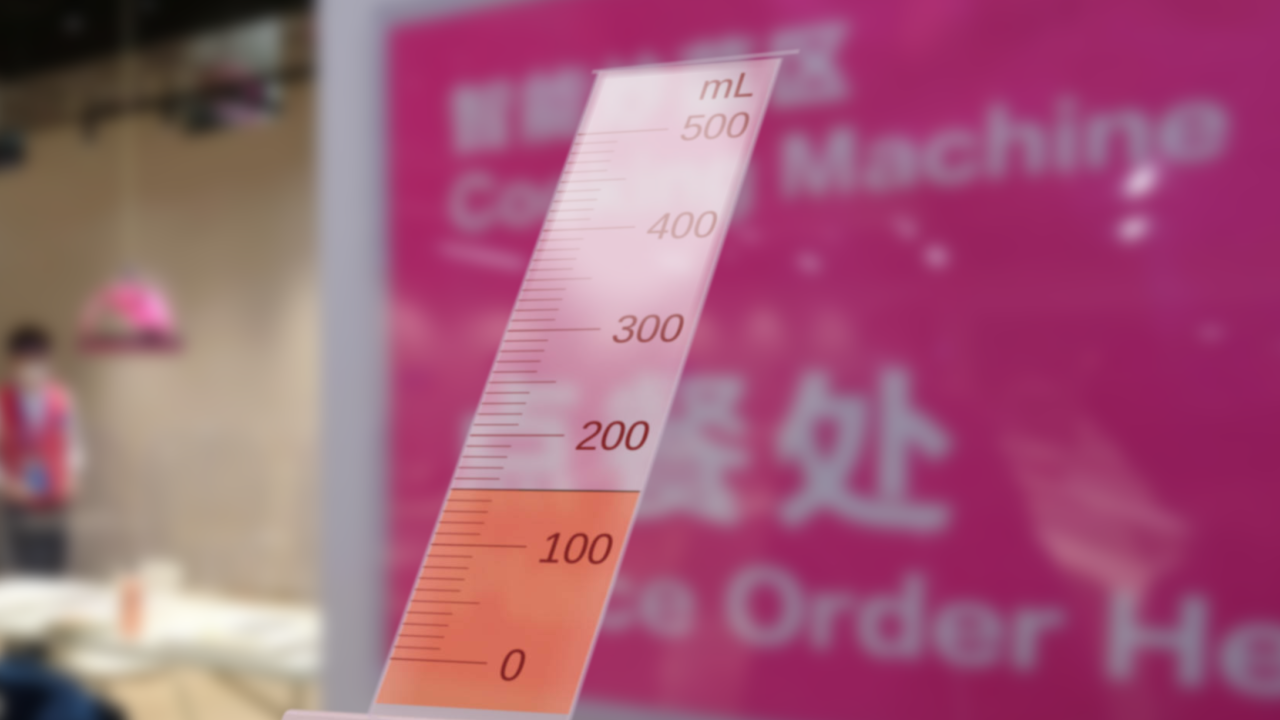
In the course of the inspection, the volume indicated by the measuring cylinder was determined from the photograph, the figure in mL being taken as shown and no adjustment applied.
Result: 150 mL
